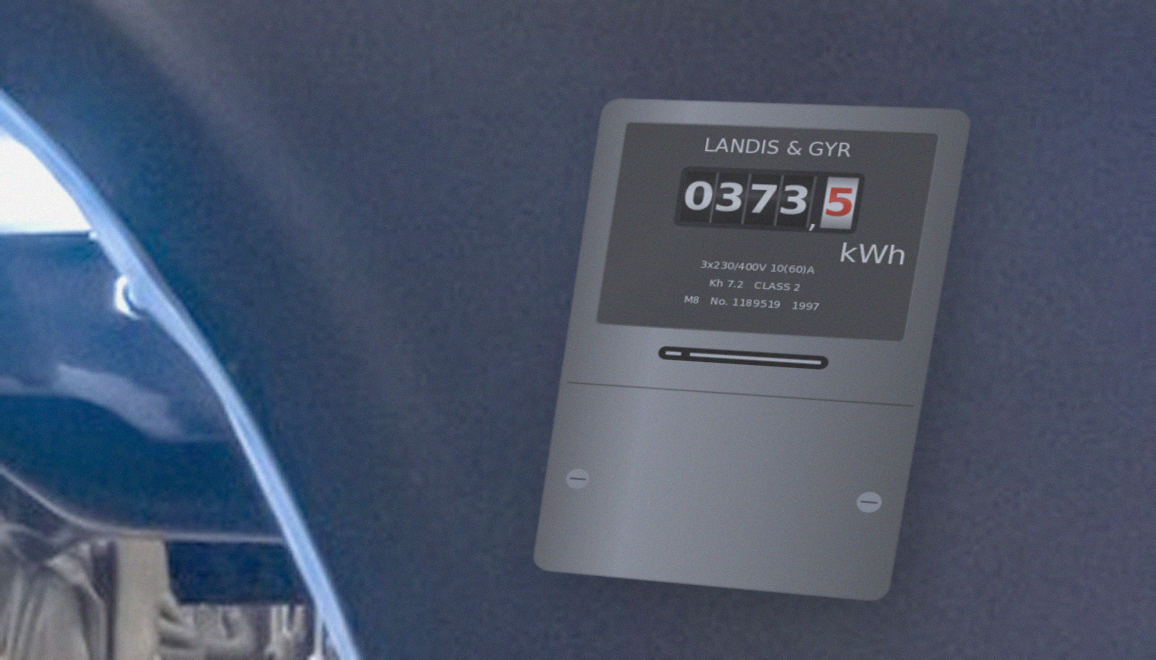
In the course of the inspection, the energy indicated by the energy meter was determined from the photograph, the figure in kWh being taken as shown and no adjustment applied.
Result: 373.5 kWh
